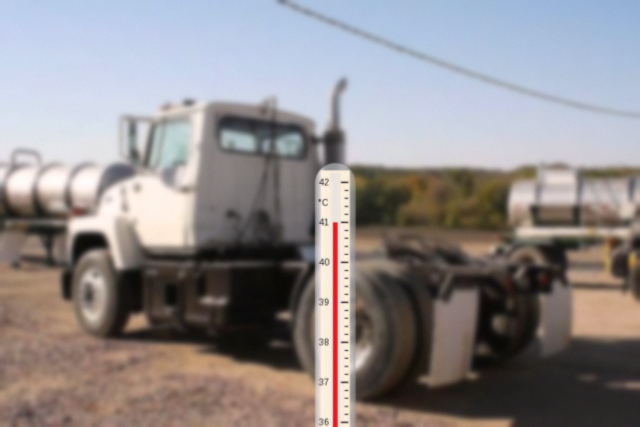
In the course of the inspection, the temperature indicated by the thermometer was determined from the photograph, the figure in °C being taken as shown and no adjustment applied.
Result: 41 °C
